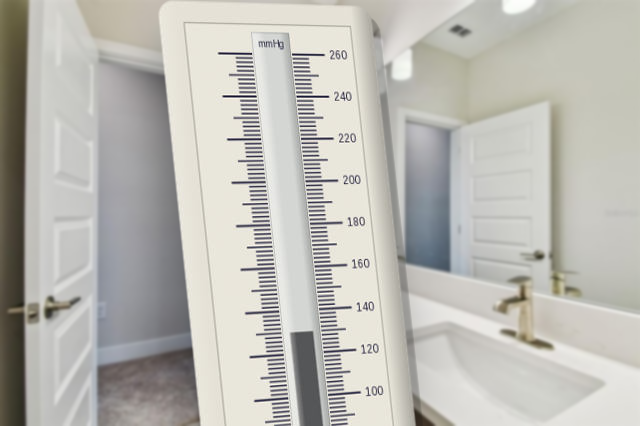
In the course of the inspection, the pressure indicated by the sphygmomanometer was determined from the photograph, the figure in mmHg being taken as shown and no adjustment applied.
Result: 130 mmHg
